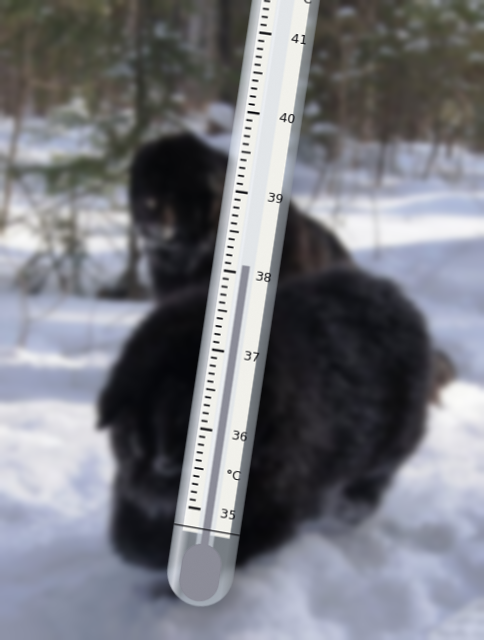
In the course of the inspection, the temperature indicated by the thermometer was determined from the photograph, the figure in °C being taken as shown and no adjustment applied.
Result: 38.1 °C
